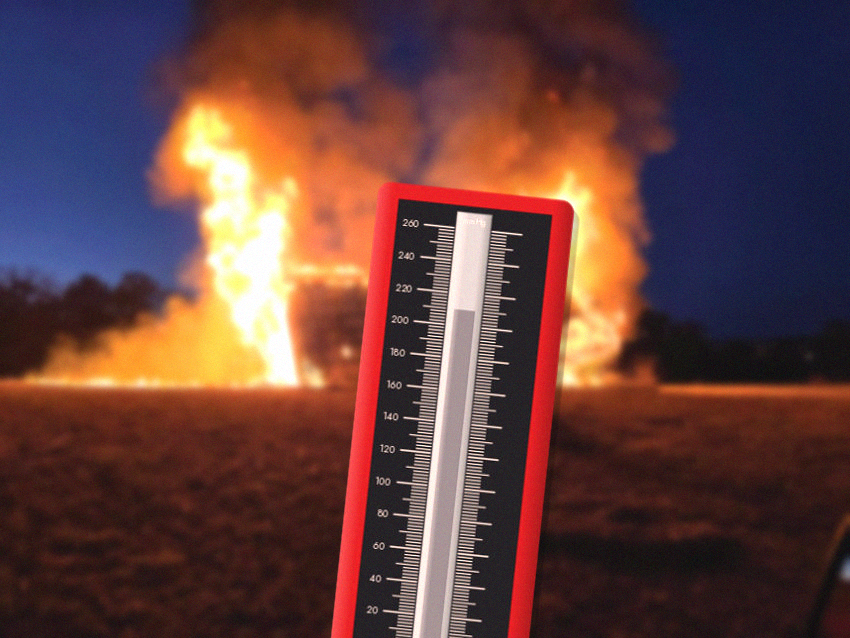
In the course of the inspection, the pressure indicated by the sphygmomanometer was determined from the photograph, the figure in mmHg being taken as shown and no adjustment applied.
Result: 210 mmHg
